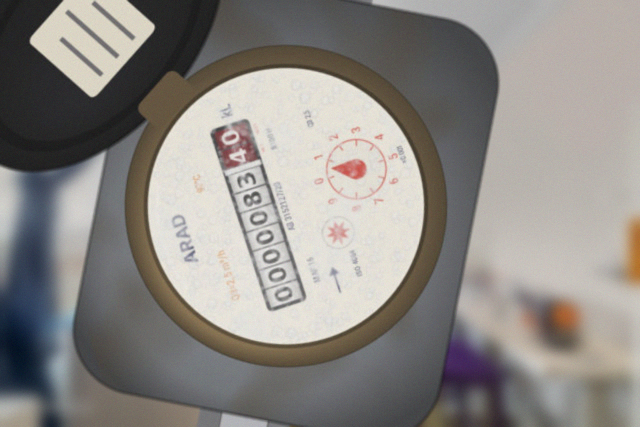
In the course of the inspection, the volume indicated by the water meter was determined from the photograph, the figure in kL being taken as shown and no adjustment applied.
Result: 83.400 kL
